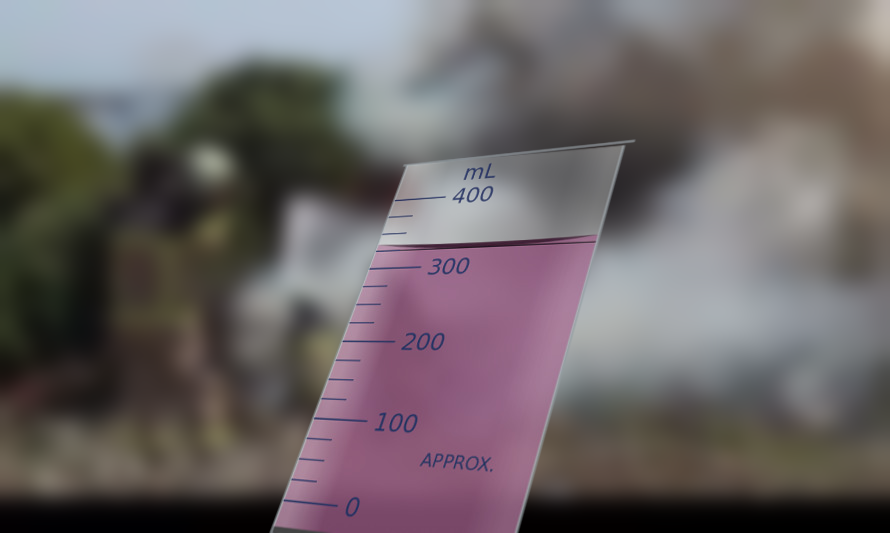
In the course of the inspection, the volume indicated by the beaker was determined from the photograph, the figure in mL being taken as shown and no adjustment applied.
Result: 325 mL
